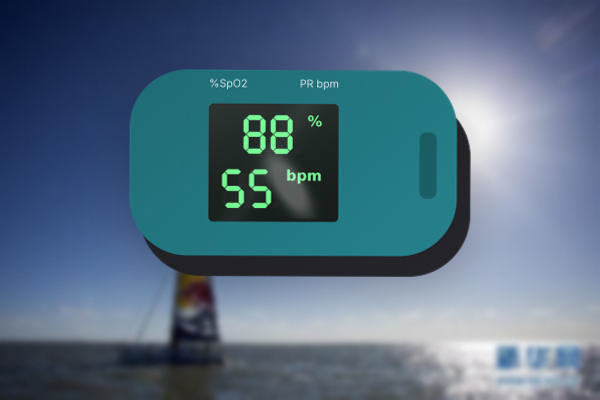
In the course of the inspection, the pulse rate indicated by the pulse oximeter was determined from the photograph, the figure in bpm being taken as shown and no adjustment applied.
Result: 55 bpm
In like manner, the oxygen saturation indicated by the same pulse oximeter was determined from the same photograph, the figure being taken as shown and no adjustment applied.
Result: 88 %
